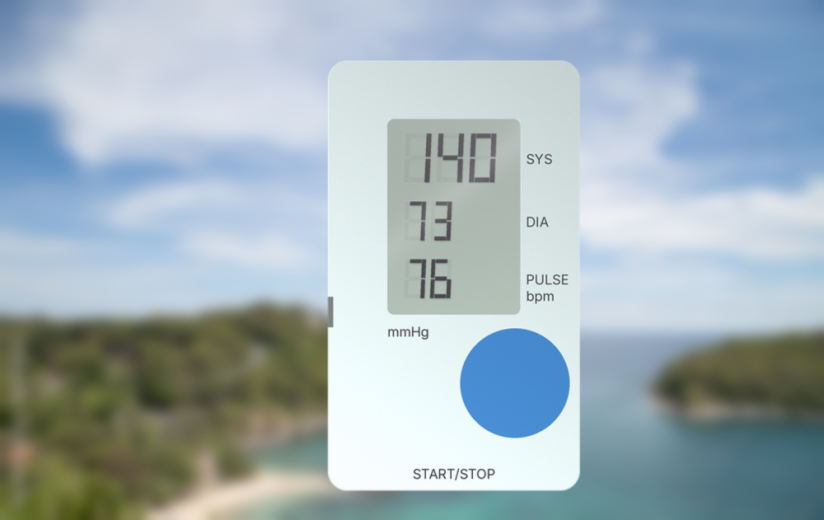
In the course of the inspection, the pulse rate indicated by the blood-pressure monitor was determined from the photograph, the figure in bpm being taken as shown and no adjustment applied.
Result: 76 bpm
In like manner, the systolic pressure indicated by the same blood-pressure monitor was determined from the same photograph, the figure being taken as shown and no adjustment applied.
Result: 140 mmHg
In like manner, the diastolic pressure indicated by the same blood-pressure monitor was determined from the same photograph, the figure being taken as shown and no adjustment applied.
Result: 73 mmHg
